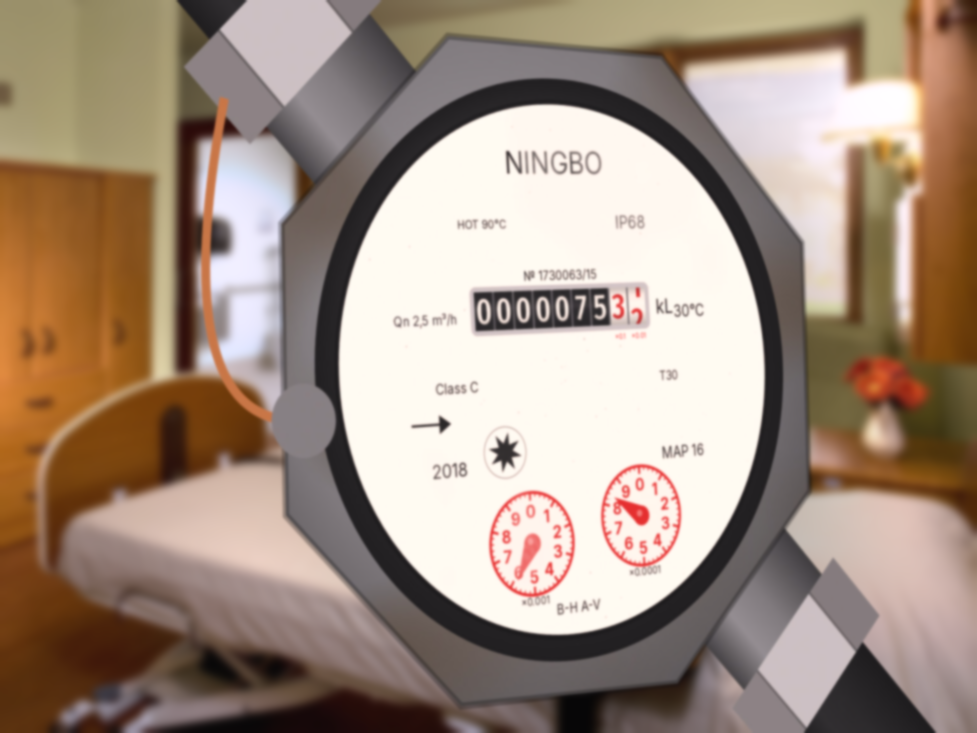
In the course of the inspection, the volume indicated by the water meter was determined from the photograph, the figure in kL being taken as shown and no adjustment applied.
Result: 75.3158 kL
